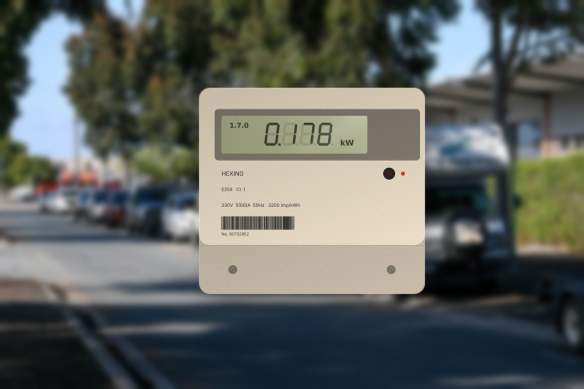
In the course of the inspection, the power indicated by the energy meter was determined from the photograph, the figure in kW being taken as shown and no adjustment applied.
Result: 0.178 kW
